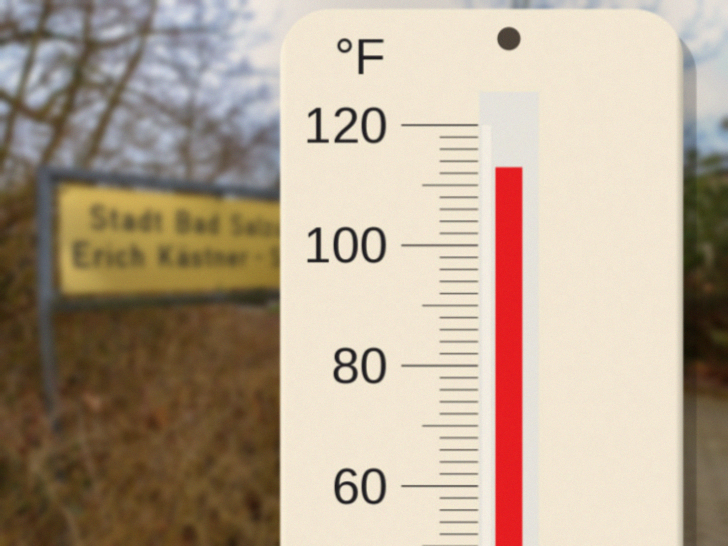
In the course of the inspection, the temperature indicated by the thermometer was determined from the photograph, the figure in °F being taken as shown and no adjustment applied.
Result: 113 °F
